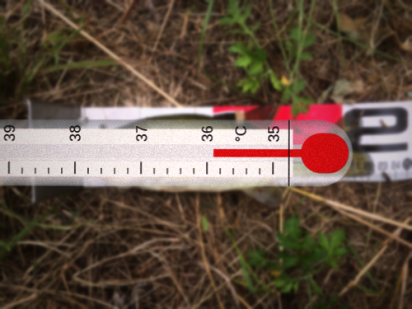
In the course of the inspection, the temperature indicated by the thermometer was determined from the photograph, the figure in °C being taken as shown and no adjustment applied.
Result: 35.9 °C
